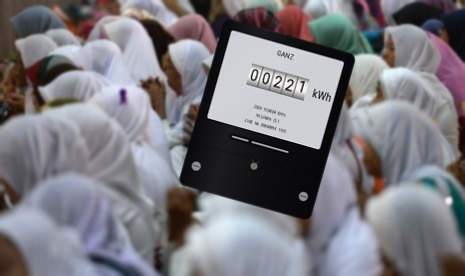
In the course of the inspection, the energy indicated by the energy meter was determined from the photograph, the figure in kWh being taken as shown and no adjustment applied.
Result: 221 kWh
